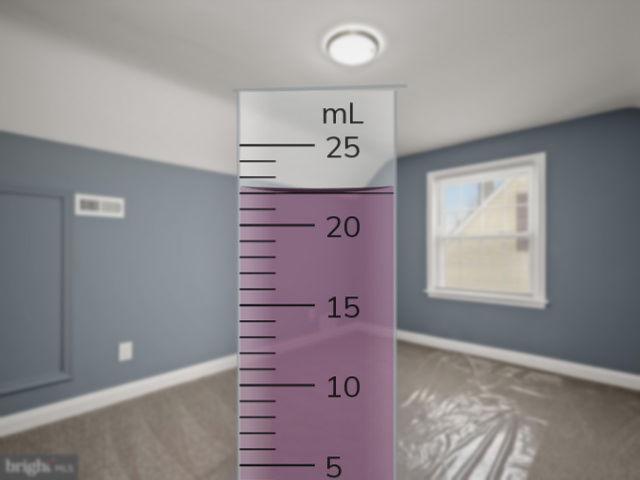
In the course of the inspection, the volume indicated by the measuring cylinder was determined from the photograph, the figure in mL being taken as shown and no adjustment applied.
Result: 22 mL
